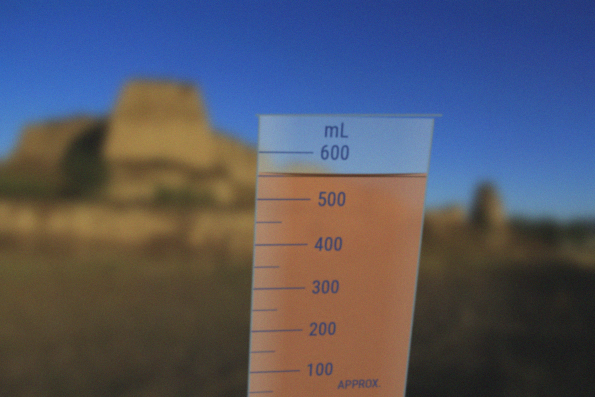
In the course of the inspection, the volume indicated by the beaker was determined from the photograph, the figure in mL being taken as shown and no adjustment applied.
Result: 550 mL
